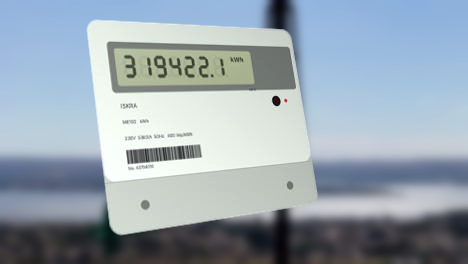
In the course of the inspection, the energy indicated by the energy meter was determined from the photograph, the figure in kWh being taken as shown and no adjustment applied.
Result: 319422.1 kWh
